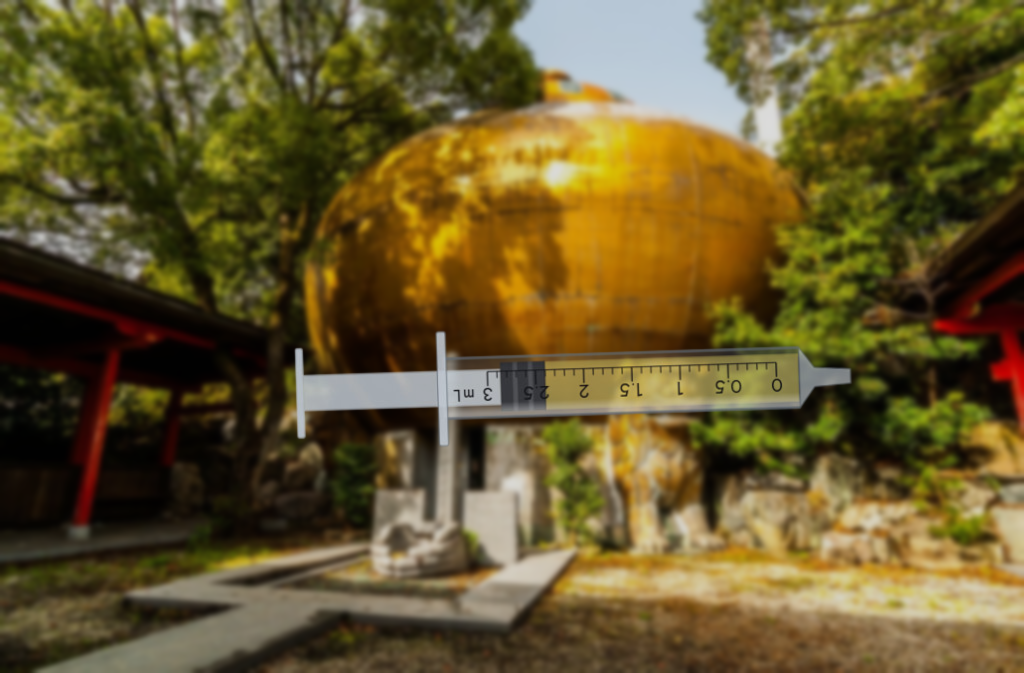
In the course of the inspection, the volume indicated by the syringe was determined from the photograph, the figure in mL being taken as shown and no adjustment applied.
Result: 2.4 mL
